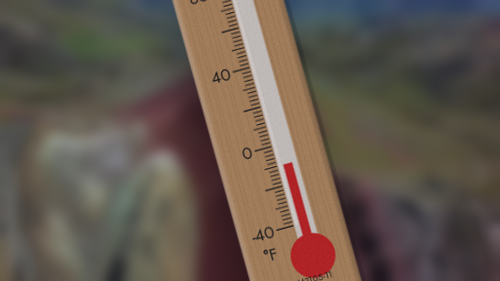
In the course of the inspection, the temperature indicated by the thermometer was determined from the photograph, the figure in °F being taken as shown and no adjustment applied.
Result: -10 °F
